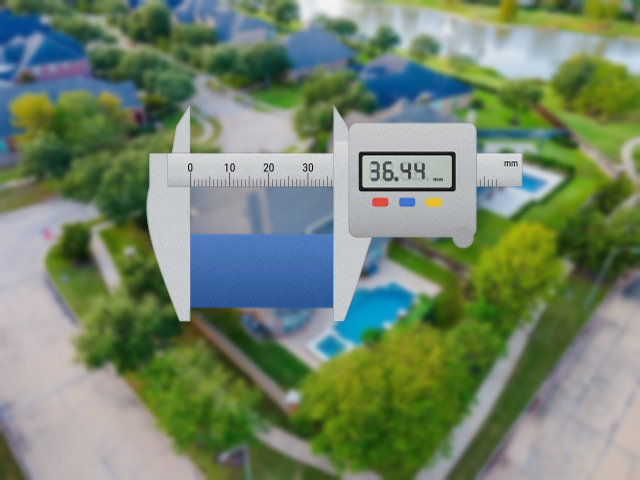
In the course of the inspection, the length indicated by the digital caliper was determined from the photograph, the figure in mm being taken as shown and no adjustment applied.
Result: 36.44 mm
